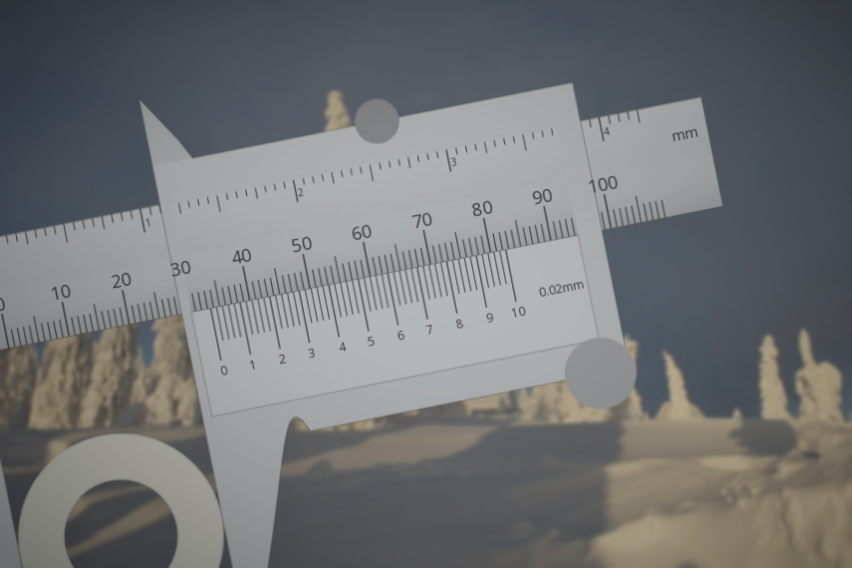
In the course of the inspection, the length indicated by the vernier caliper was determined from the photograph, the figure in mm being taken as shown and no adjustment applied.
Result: 33.5 mm
